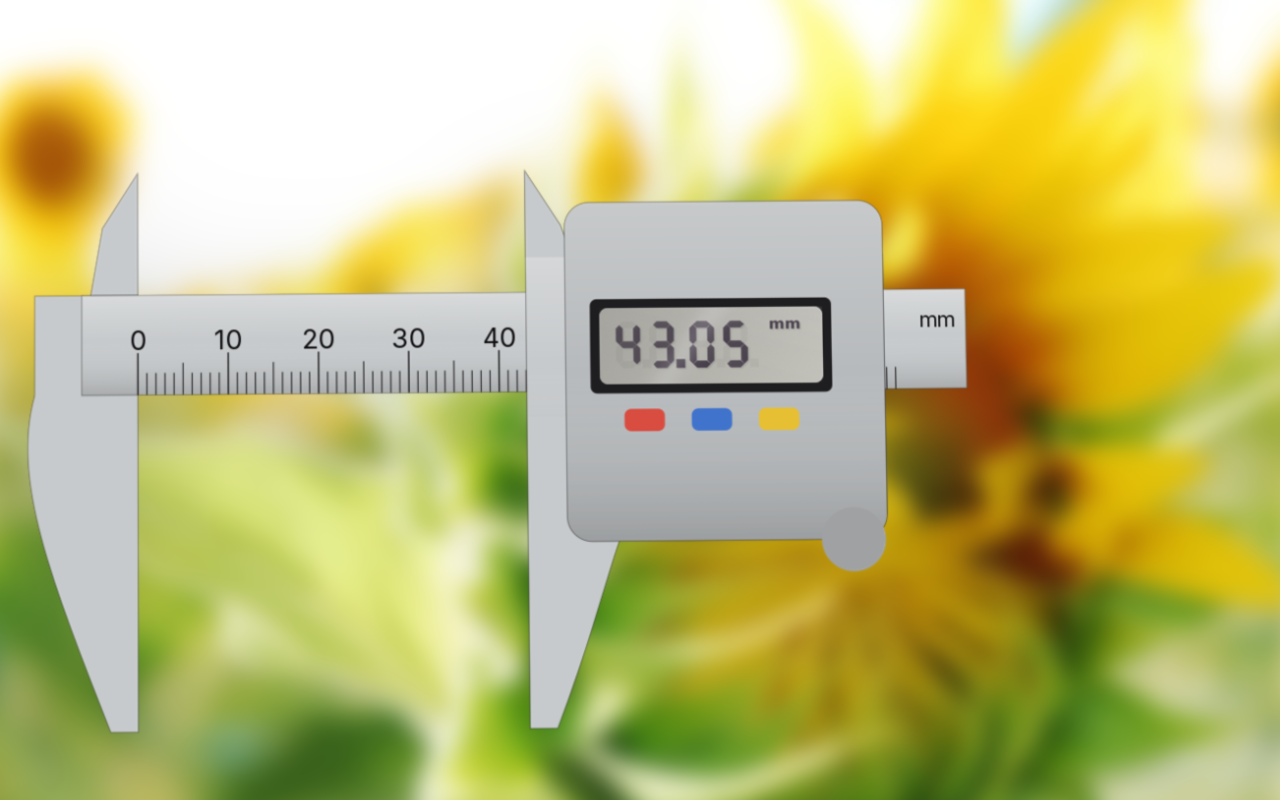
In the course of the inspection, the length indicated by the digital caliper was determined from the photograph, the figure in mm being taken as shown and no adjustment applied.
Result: 43.05 mm
